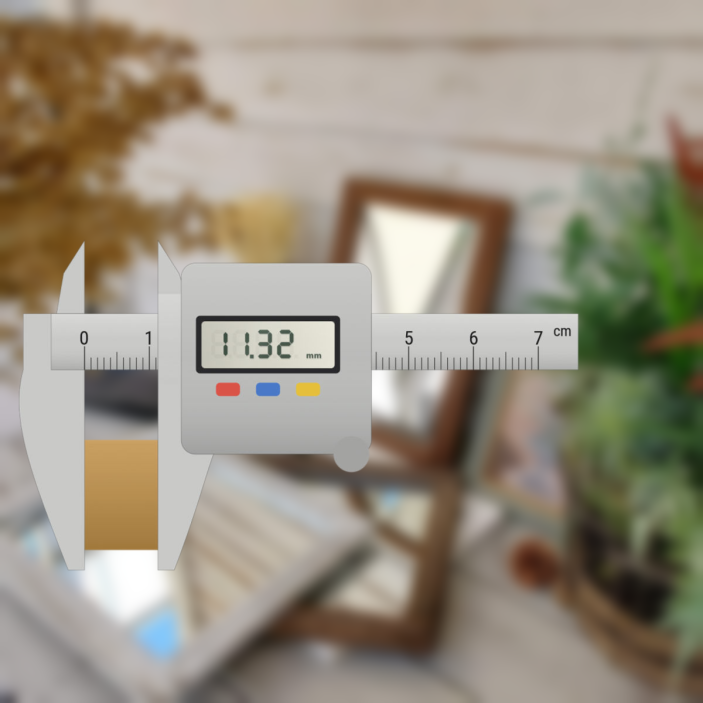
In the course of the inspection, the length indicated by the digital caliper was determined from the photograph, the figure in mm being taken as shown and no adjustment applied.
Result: 11.32 mm
